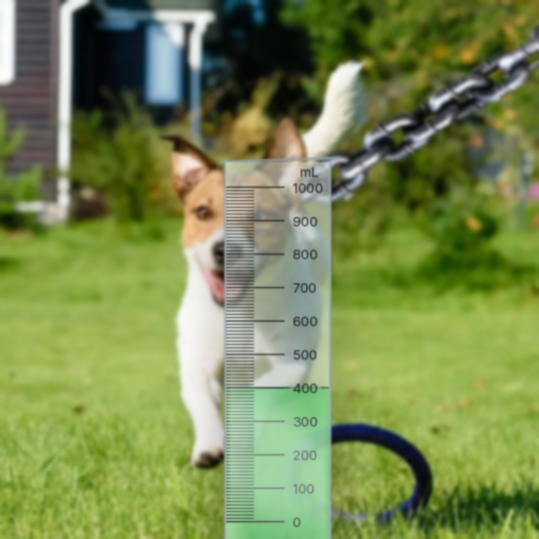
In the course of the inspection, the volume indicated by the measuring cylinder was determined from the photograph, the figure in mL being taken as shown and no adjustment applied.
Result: 400 mL
